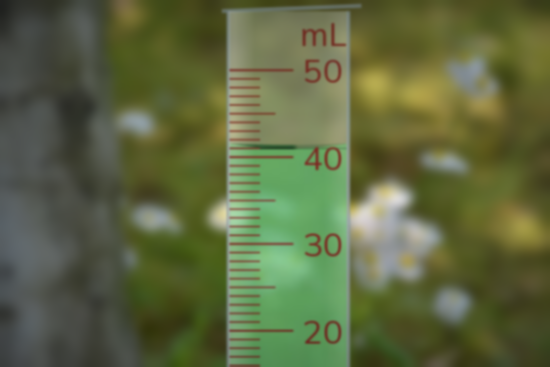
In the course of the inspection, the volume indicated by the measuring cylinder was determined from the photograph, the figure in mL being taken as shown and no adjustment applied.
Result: 41 mL
